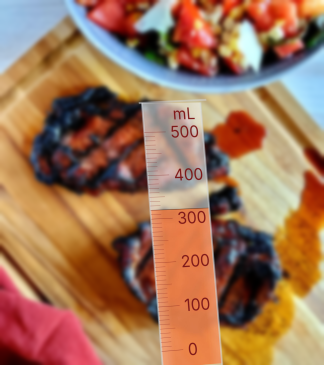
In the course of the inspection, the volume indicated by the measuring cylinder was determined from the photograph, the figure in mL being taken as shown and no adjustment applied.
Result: 320 mL
